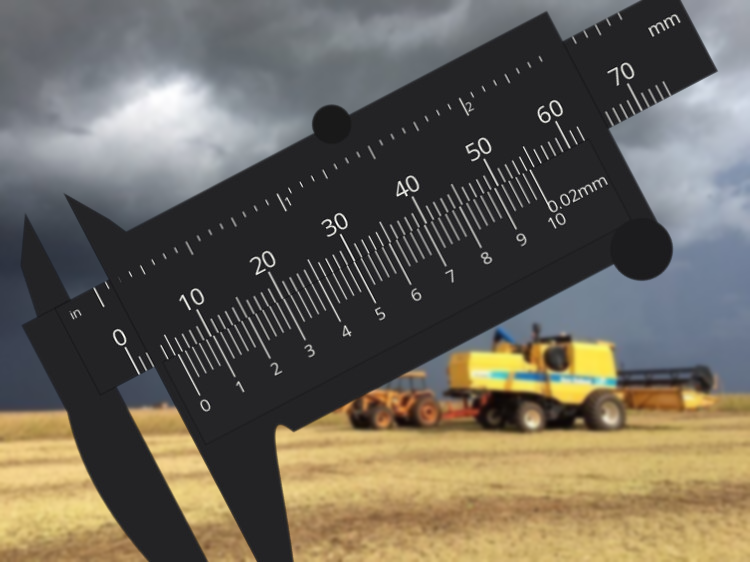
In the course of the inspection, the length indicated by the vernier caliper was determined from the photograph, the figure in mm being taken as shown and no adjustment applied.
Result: 5.4 mm
